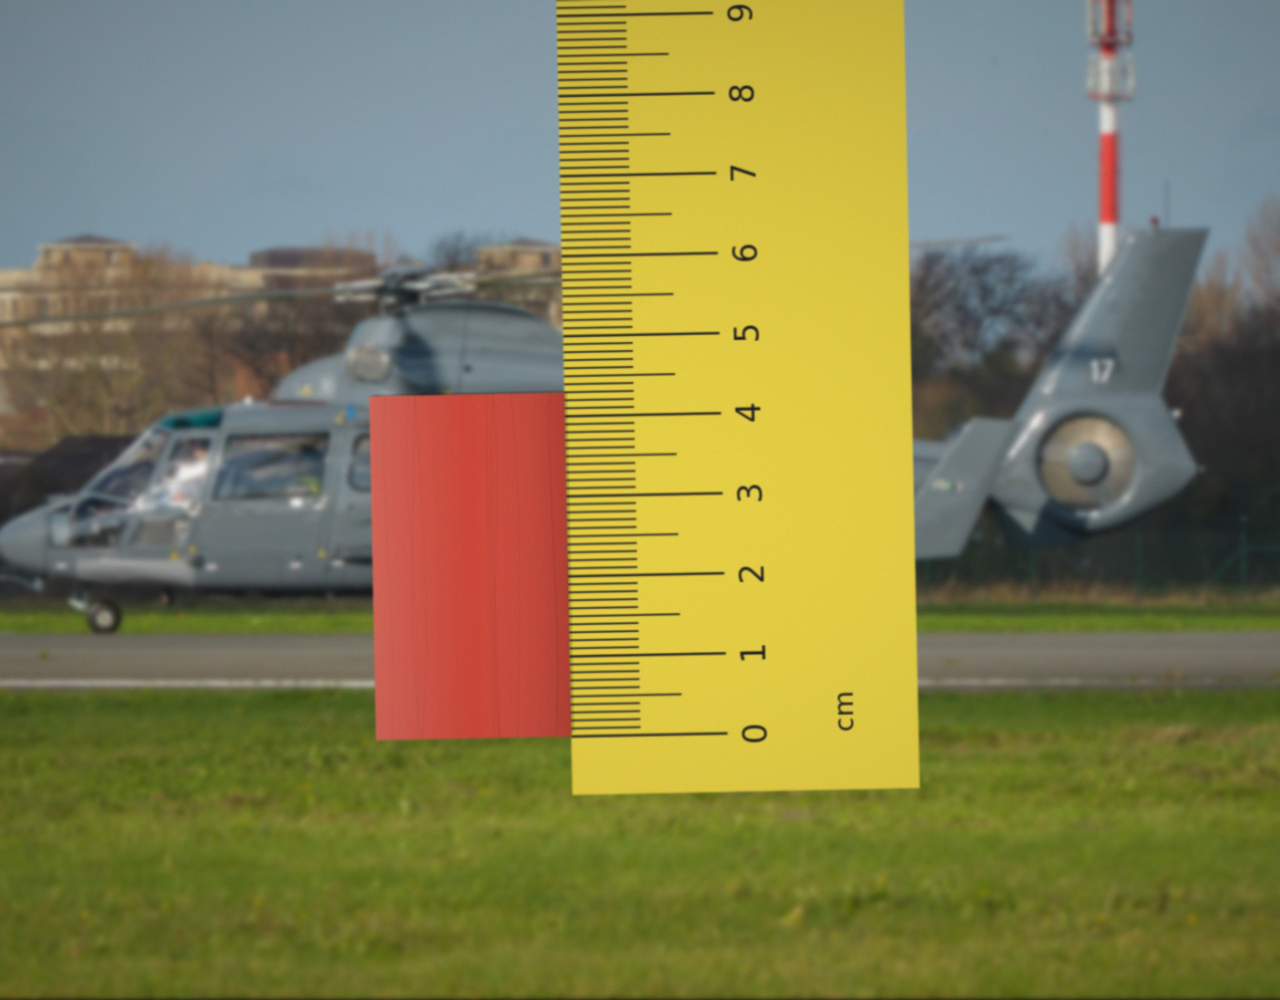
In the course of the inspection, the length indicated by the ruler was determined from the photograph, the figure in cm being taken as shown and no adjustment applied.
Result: 4.3 cm
